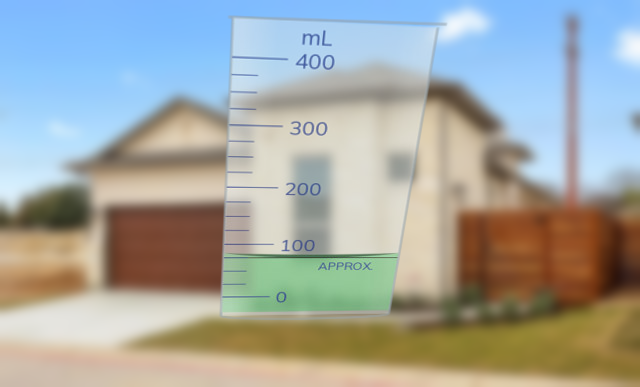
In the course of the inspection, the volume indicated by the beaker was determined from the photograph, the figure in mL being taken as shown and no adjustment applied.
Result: 75 mL
